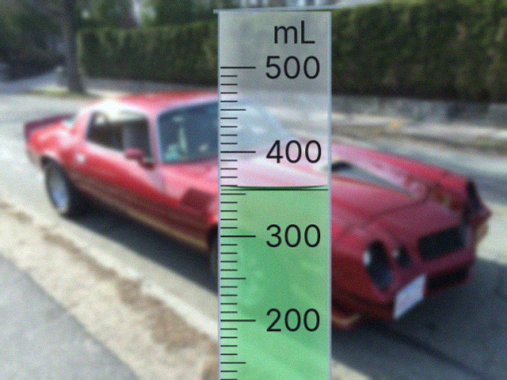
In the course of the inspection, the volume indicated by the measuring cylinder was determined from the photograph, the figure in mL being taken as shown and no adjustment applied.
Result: 355 mL
